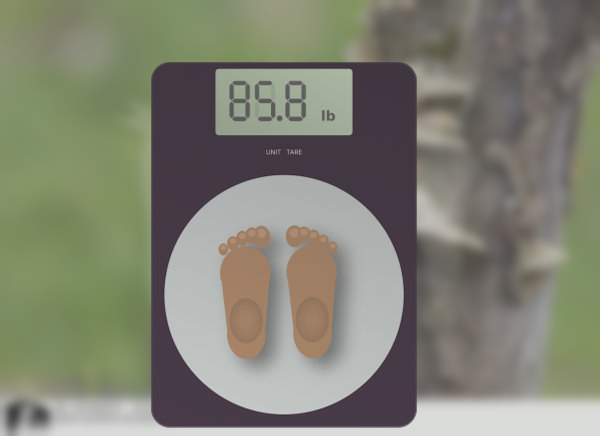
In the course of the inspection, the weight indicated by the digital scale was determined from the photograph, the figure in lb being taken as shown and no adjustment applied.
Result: 85.8 lb
